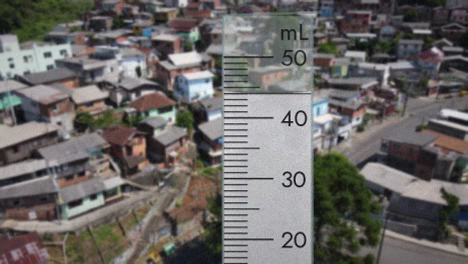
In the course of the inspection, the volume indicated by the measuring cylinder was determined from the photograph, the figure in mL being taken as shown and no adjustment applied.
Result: 44 mL
